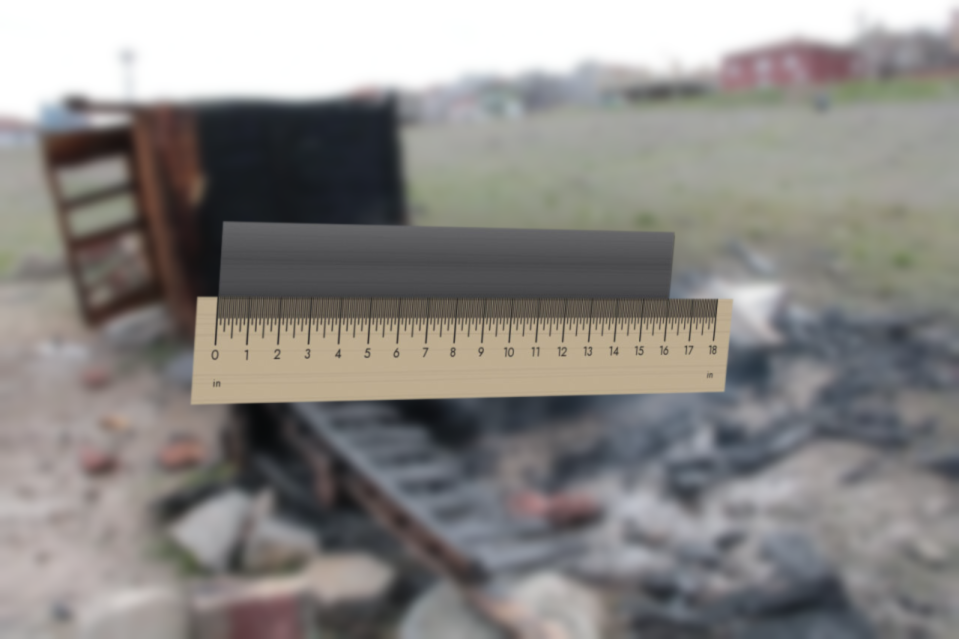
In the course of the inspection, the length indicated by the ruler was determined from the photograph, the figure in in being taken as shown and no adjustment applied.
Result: 16 in
